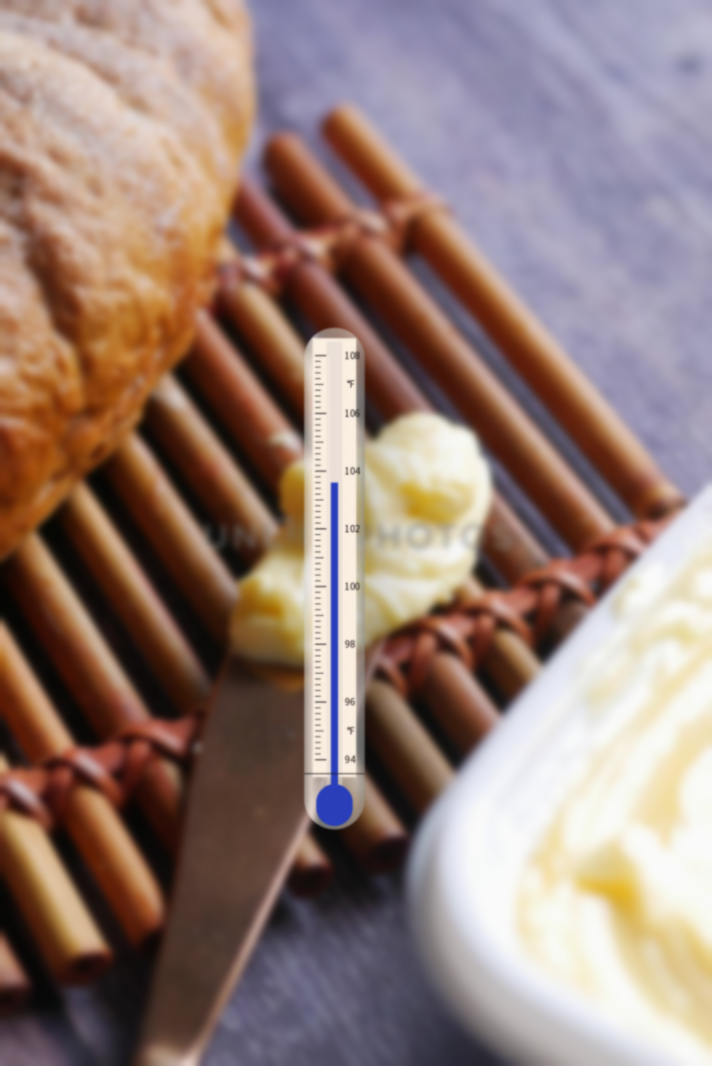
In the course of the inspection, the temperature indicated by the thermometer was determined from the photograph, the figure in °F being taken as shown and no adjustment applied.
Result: 103.6 °F
